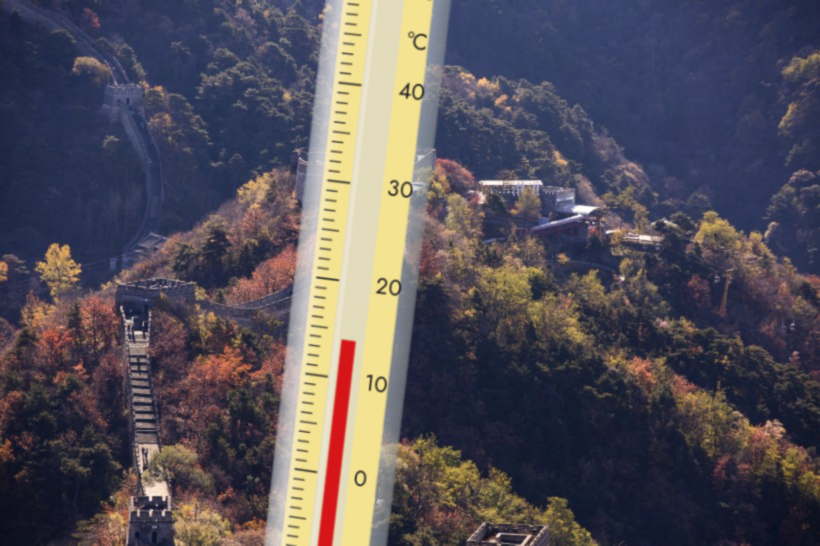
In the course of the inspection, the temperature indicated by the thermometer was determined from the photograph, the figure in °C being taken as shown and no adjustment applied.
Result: 14 °C
